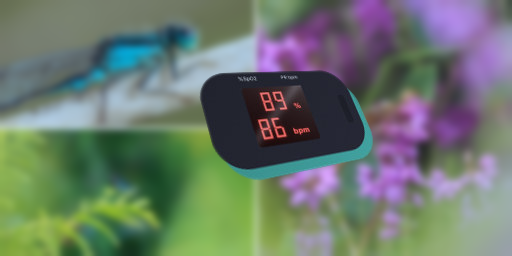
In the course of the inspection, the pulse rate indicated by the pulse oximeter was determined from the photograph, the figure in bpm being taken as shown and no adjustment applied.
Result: 86 bpm
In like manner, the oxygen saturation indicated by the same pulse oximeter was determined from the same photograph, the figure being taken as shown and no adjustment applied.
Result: 89 %
